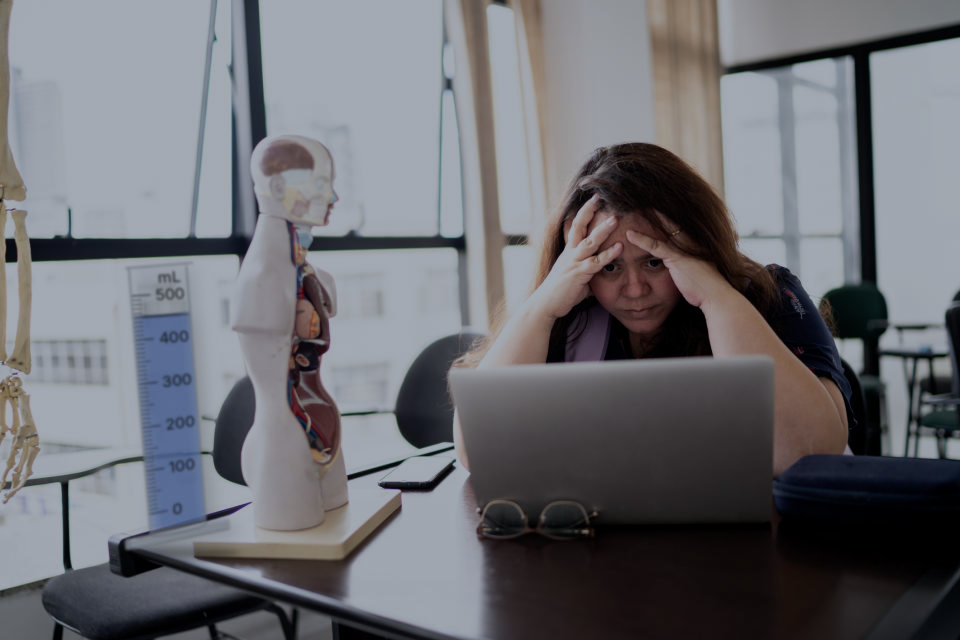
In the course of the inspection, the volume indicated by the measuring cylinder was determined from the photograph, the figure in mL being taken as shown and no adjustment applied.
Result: 450 mL
